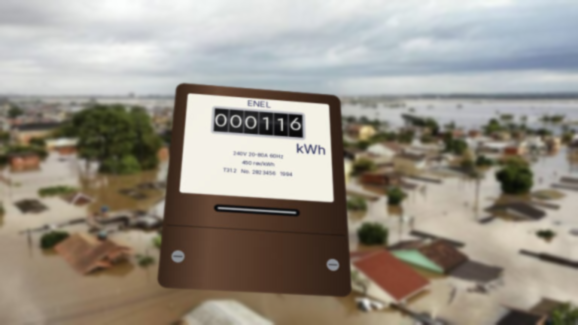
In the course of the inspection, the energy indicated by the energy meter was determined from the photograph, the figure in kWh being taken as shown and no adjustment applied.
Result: 116 kWh
